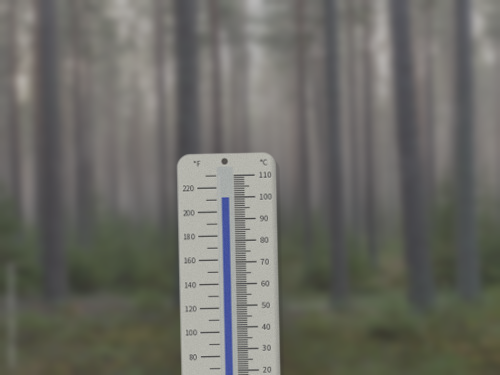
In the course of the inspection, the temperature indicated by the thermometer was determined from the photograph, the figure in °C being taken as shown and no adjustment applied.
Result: 100 °C
